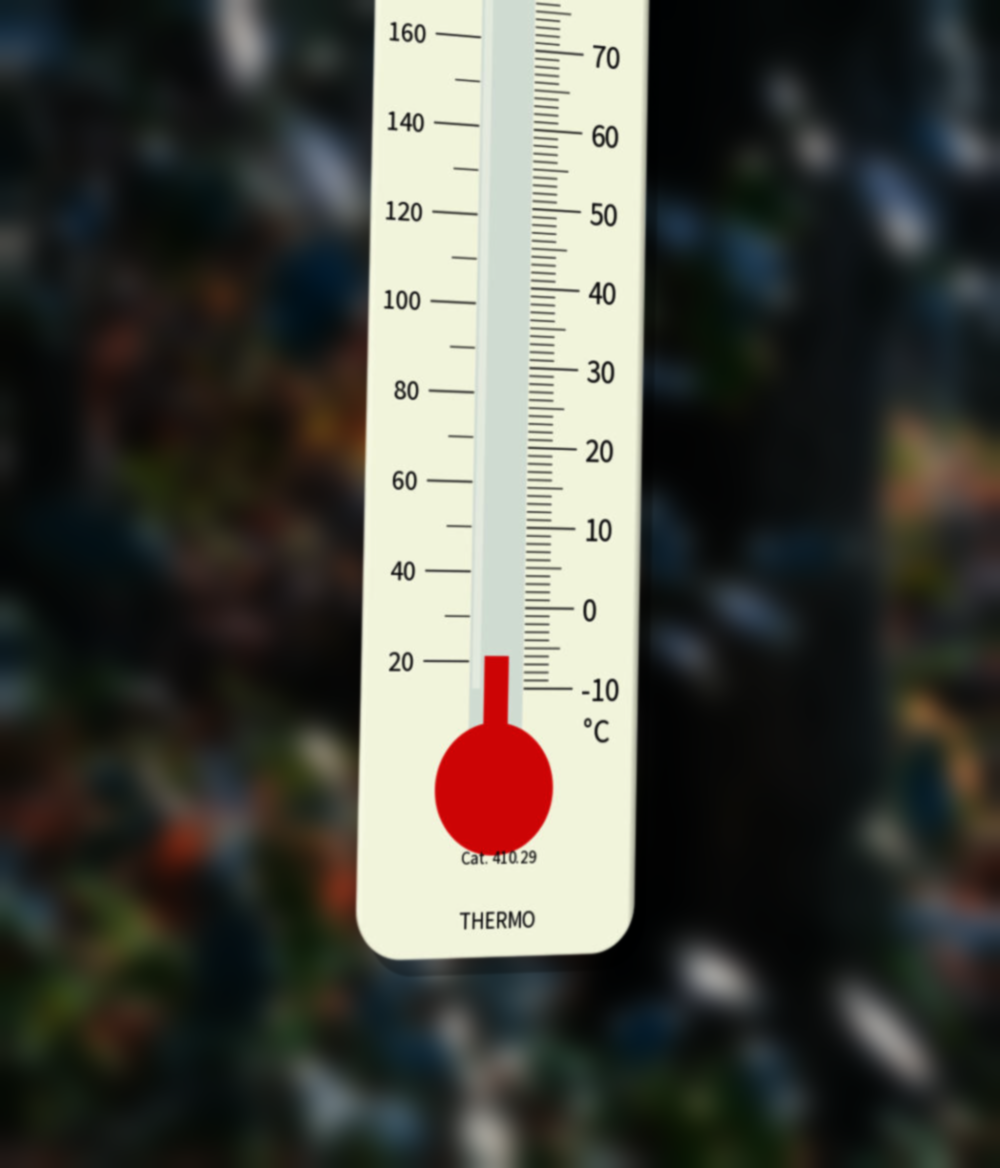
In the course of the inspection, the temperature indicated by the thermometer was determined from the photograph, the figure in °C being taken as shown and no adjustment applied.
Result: -6 °C
